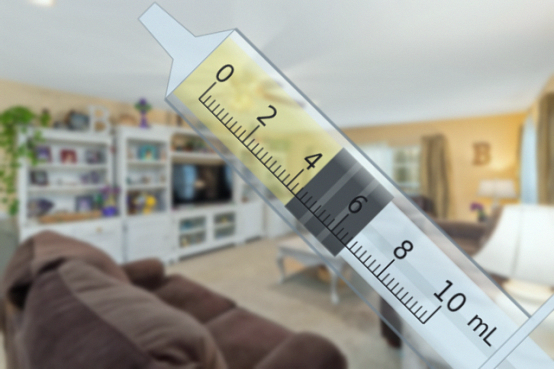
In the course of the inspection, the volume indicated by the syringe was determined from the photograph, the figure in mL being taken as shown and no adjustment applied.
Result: 4.4 mL
